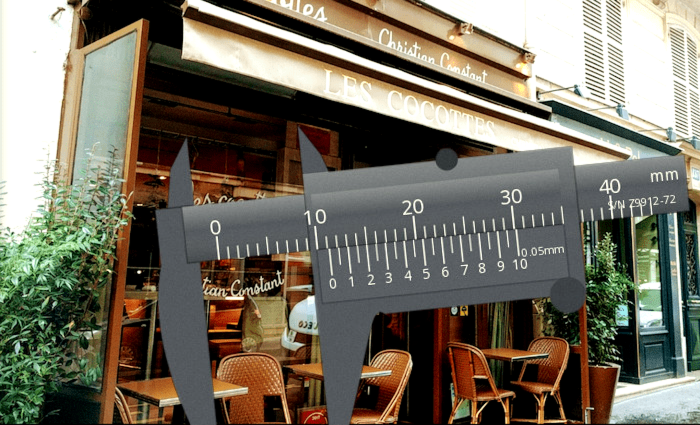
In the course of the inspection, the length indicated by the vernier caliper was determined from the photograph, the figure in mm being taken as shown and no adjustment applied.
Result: 11.2 mm
